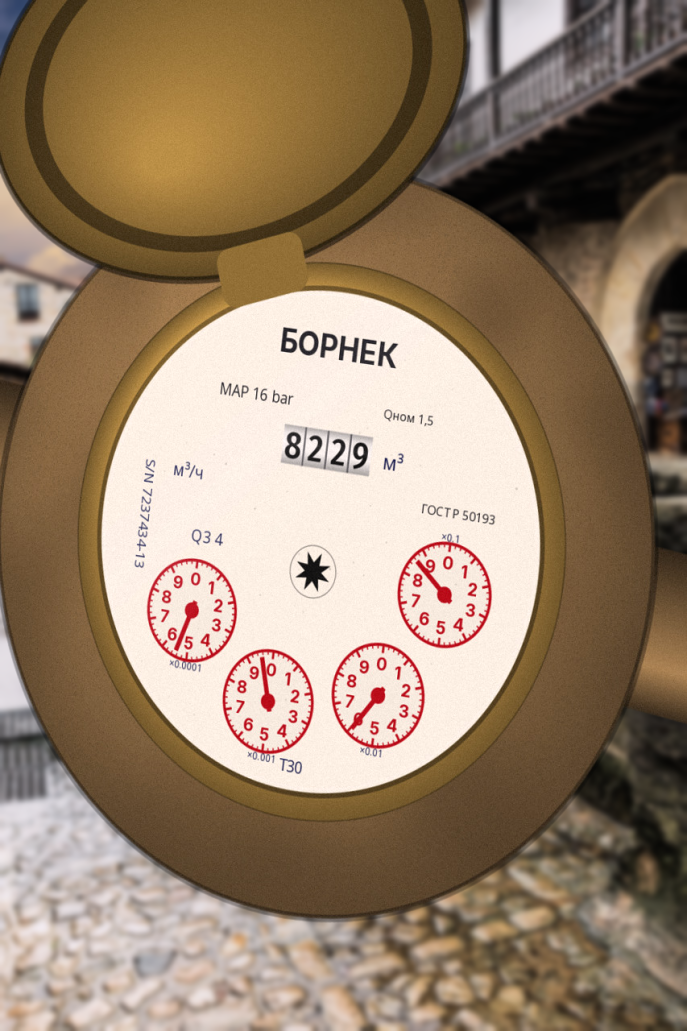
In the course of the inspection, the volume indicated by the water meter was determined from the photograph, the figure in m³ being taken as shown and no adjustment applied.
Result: 8229.8595 m³
